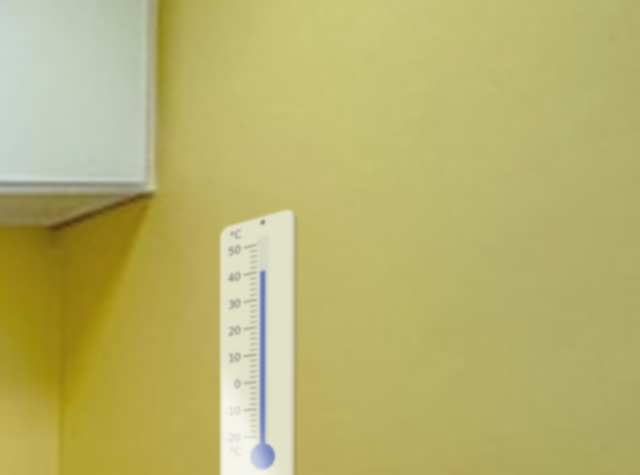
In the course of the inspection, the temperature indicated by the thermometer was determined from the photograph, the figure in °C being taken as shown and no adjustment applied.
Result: 40 °C
